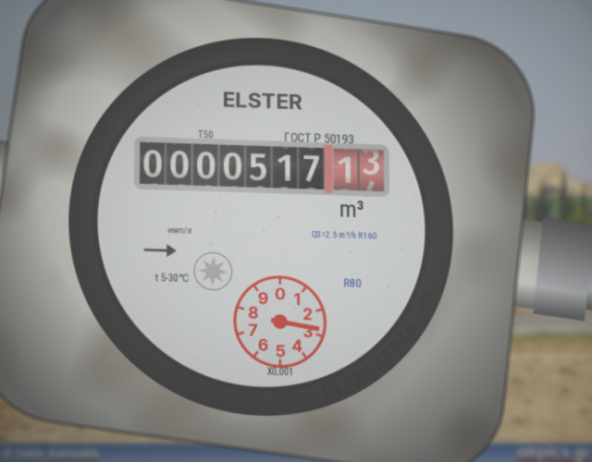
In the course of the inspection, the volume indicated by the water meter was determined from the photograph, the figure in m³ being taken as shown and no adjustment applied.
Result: 517.132 m³
